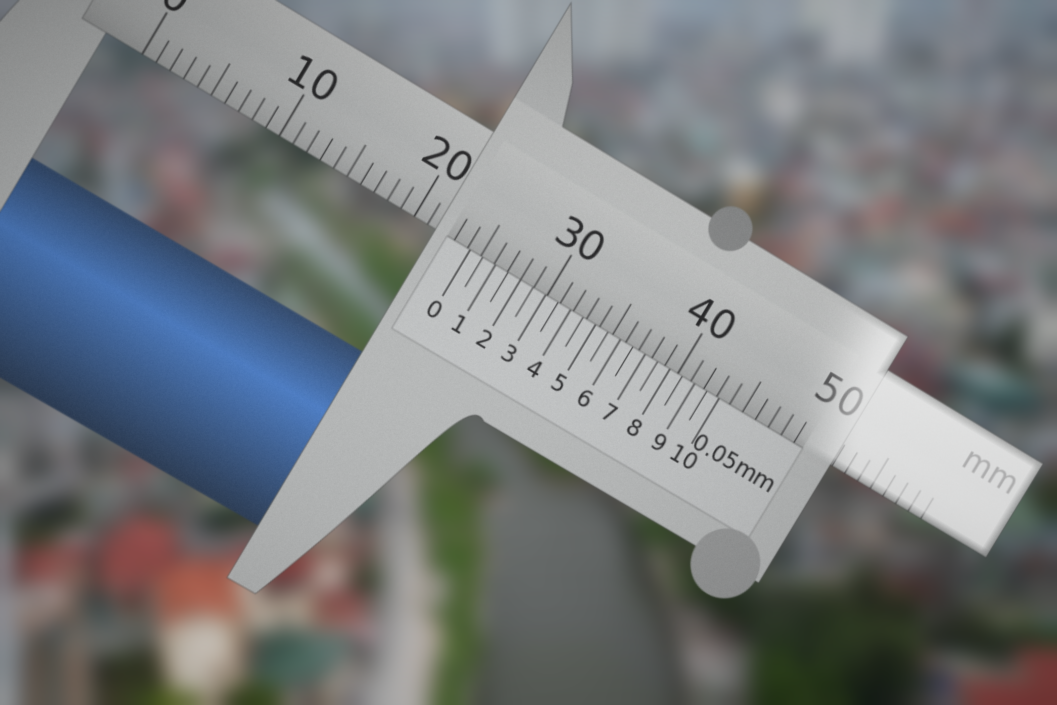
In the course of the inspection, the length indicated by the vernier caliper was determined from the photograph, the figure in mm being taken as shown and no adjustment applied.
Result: 24.2 mm
